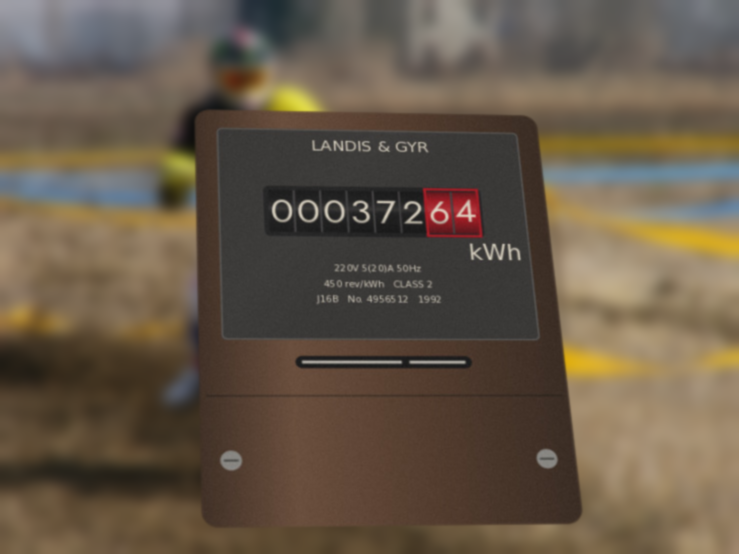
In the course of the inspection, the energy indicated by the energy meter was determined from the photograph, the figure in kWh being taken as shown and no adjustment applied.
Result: 372.64 kWh
